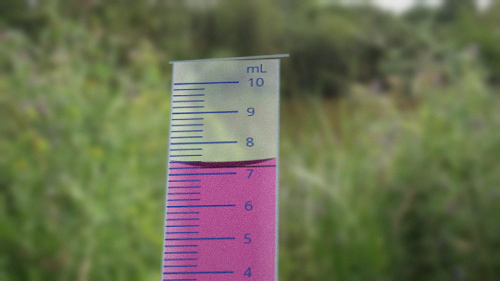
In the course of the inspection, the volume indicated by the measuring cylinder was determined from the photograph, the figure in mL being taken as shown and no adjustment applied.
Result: 7.2 mL
